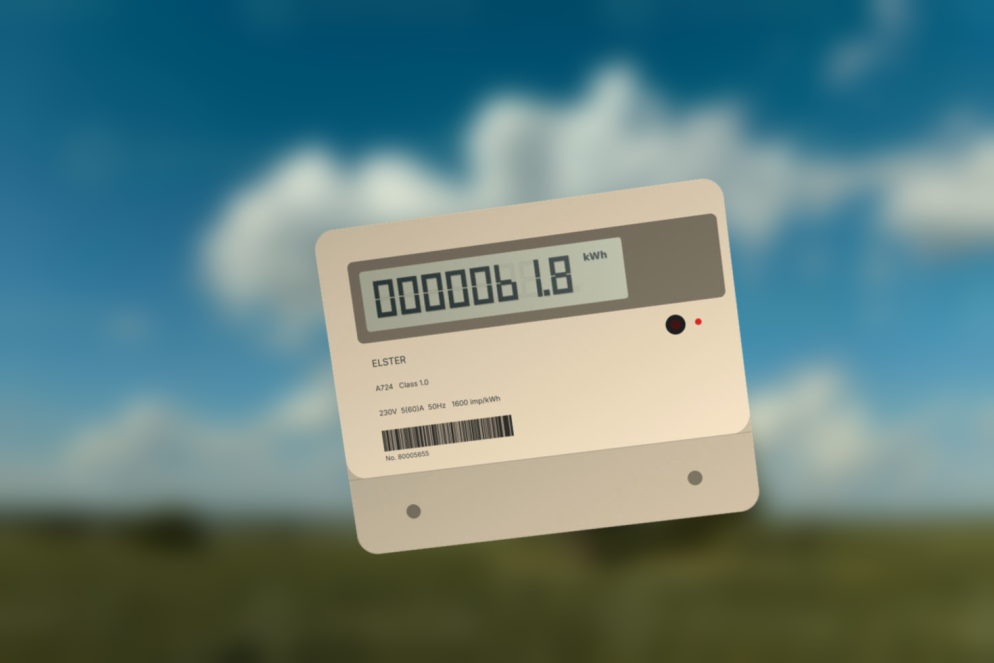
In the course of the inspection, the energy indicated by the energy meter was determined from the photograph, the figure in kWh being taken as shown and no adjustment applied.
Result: 61.8 kWh
